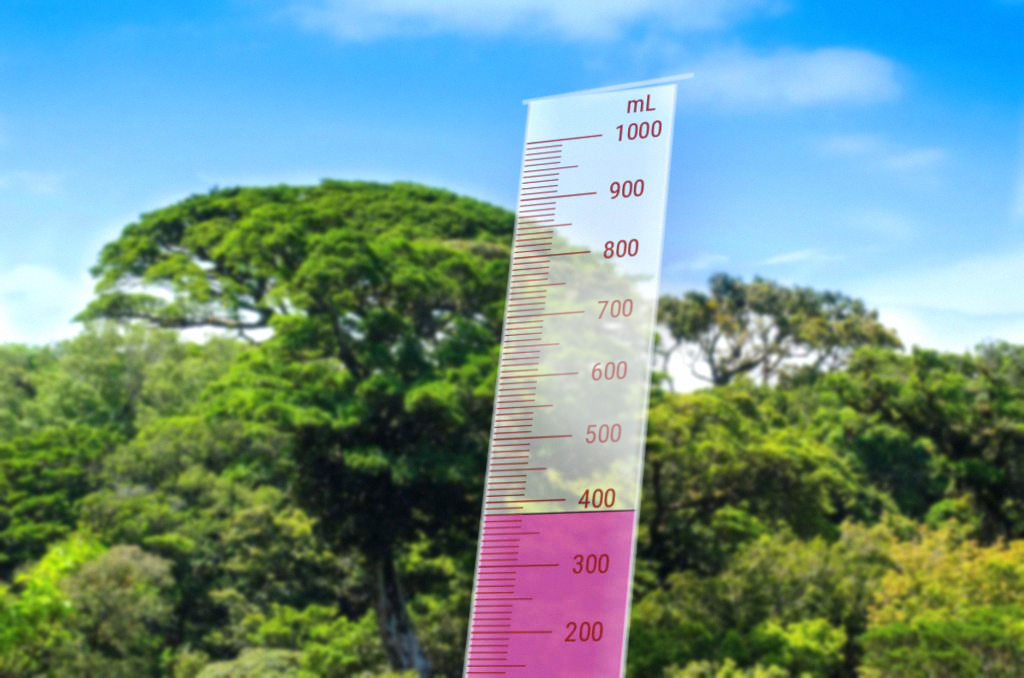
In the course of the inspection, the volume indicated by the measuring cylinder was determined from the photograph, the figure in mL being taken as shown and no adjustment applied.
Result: 380 mL
